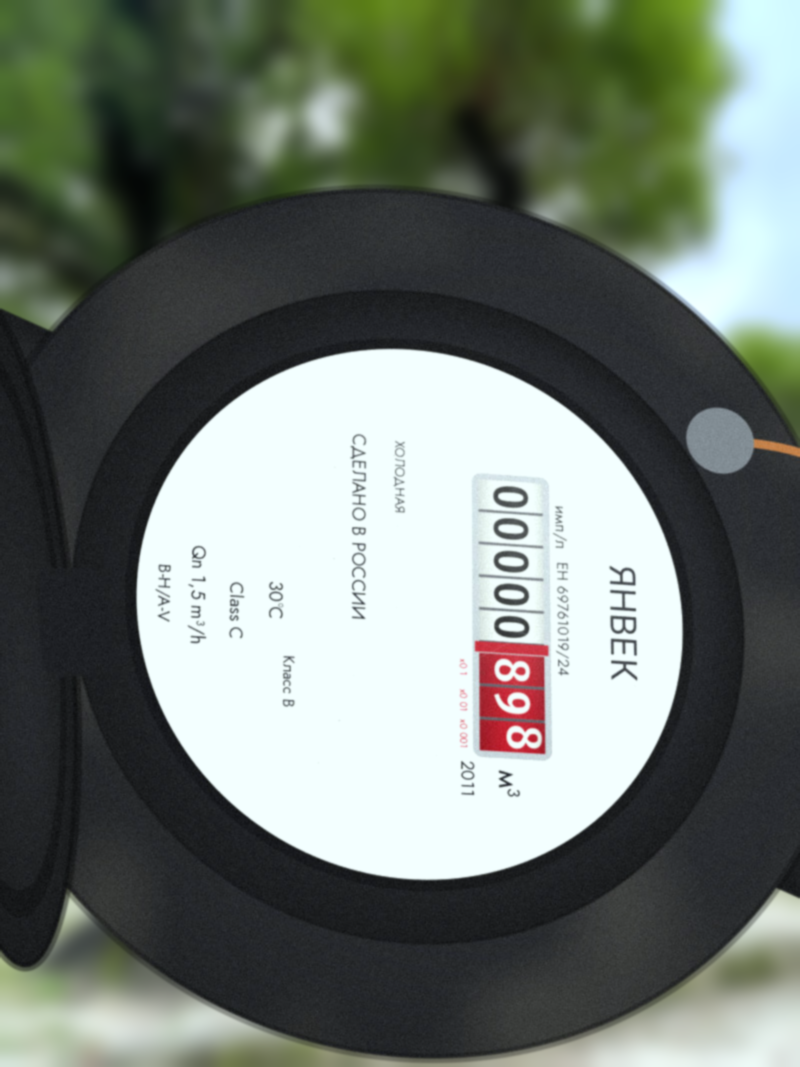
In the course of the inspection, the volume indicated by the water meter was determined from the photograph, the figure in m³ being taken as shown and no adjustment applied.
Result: 0.898 m³
